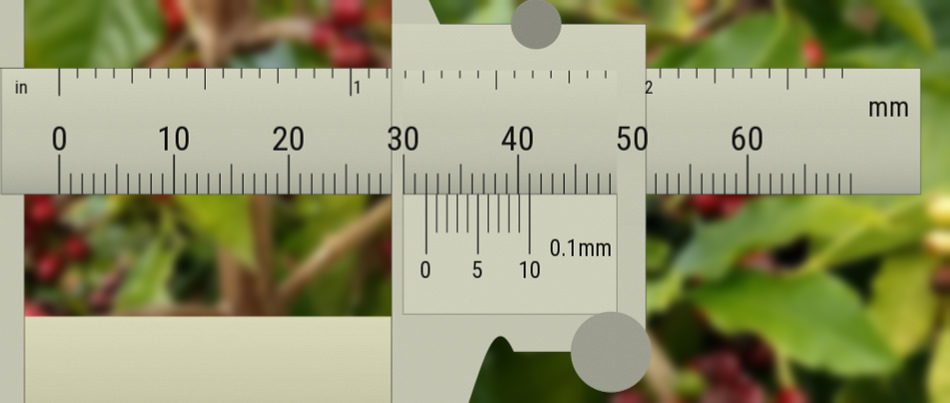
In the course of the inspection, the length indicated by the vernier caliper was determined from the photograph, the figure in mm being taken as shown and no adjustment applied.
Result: 32.0 mm
